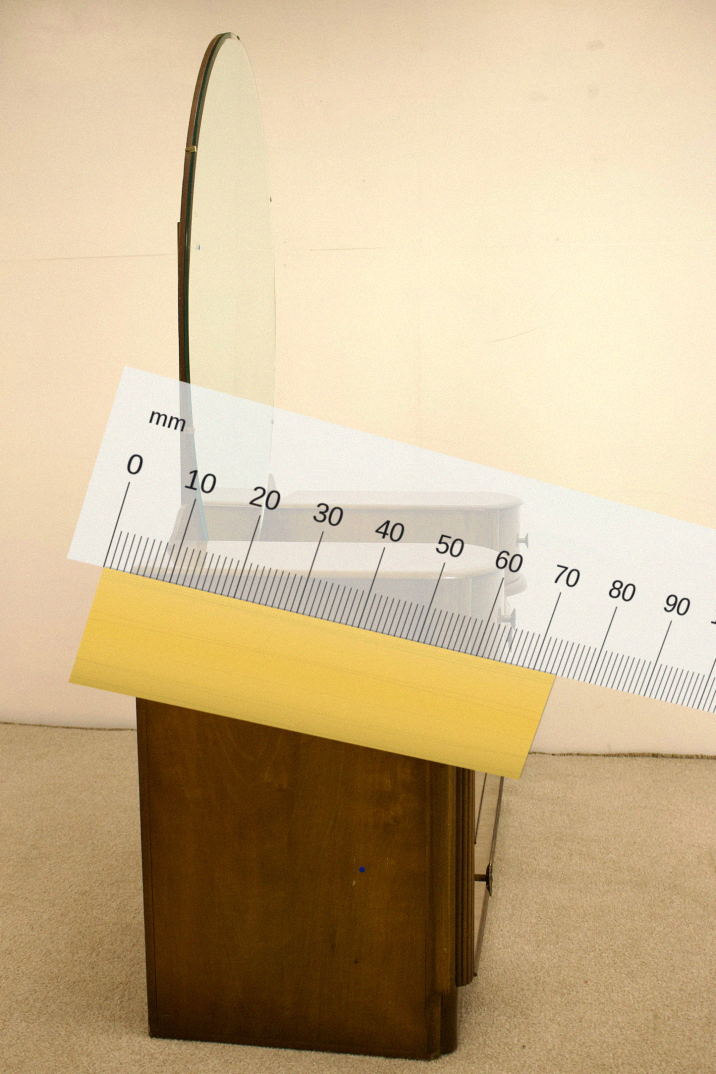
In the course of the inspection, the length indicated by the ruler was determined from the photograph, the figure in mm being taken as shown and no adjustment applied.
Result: 74 mm
